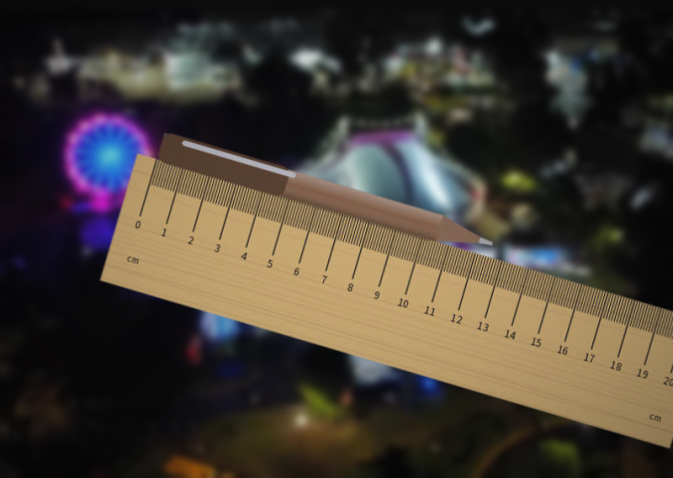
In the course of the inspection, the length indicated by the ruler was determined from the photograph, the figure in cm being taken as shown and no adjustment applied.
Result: 12.5 cm
